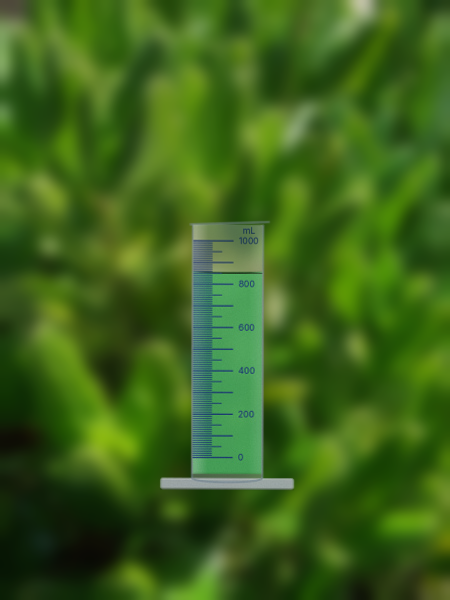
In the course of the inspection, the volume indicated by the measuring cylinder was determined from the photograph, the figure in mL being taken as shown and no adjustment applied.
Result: 850 mL
